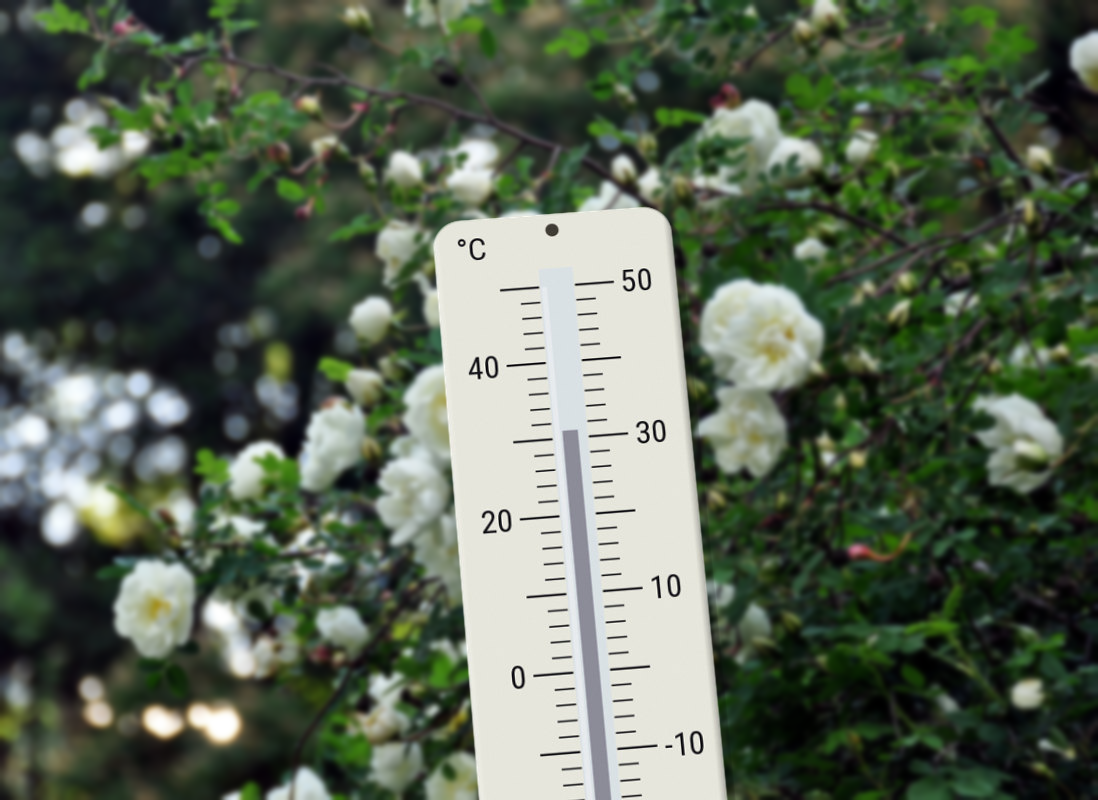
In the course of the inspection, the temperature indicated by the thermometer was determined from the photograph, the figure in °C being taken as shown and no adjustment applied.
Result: 31 °C
